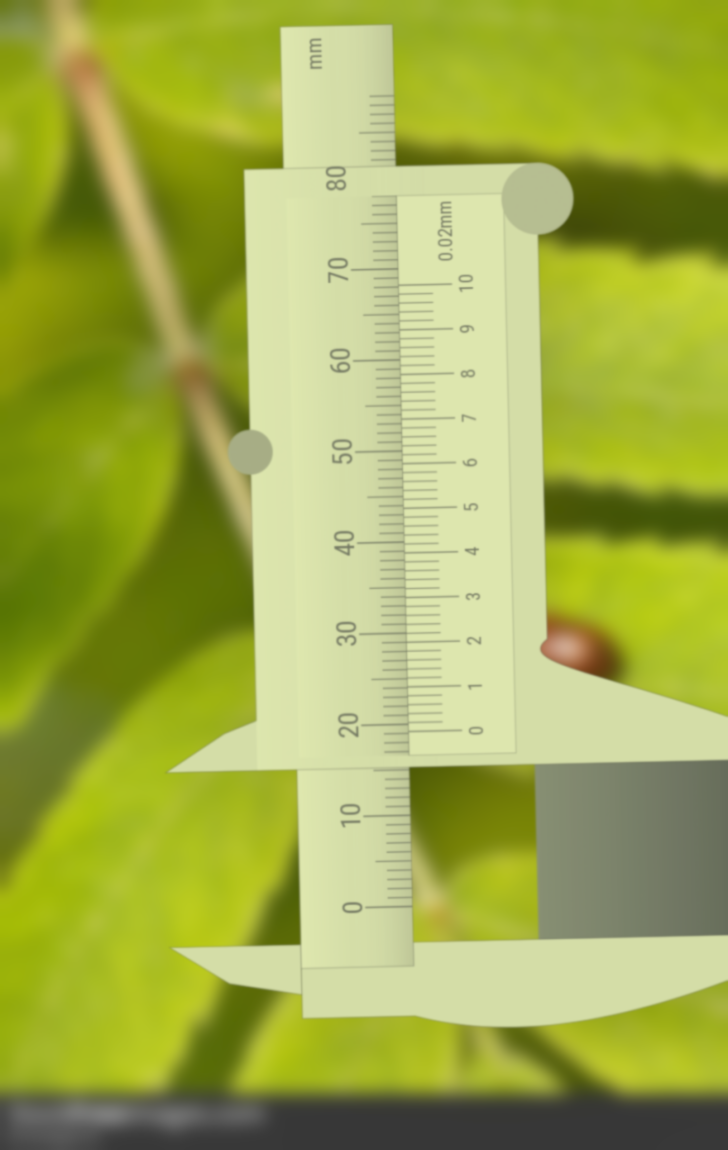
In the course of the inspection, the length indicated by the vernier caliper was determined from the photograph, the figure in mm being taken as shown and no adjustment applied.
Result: 19.2 mm
